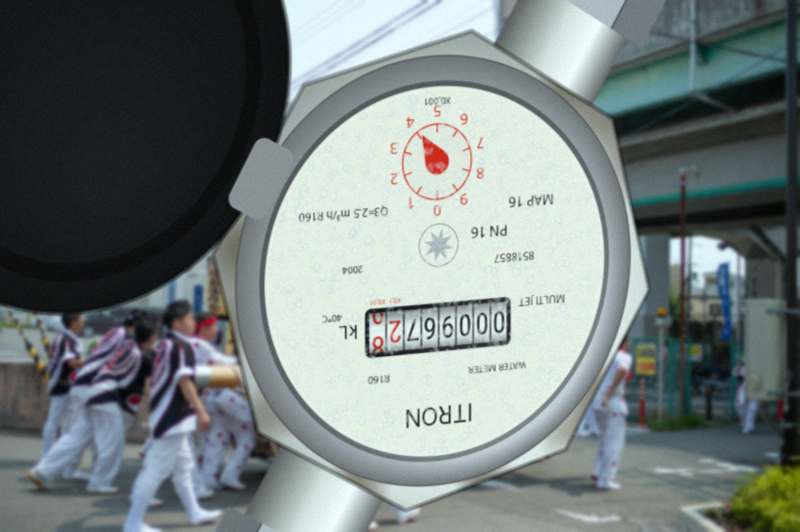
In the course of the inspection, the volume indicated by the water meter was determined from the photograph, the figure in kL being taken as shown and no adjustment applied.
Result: 967.284 kL
